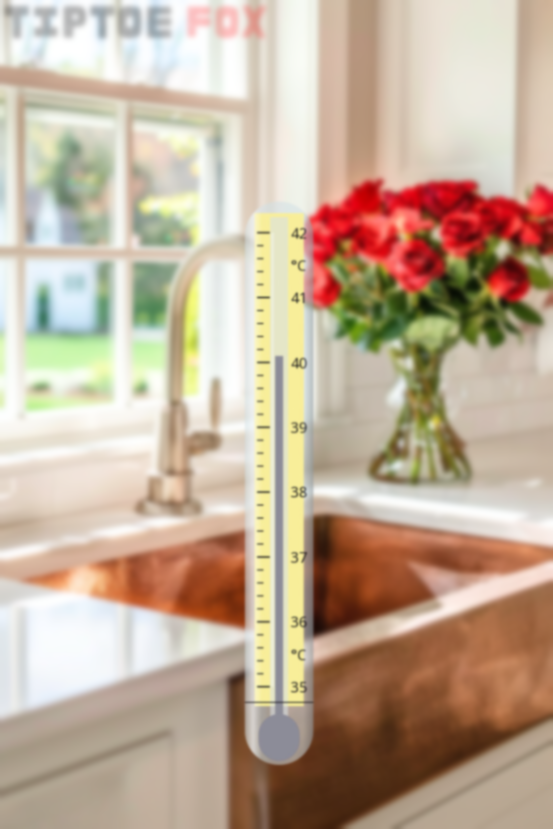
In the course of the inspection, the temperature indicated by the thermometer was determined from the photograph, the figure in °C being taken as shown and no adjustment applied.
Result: 40.1 °C
